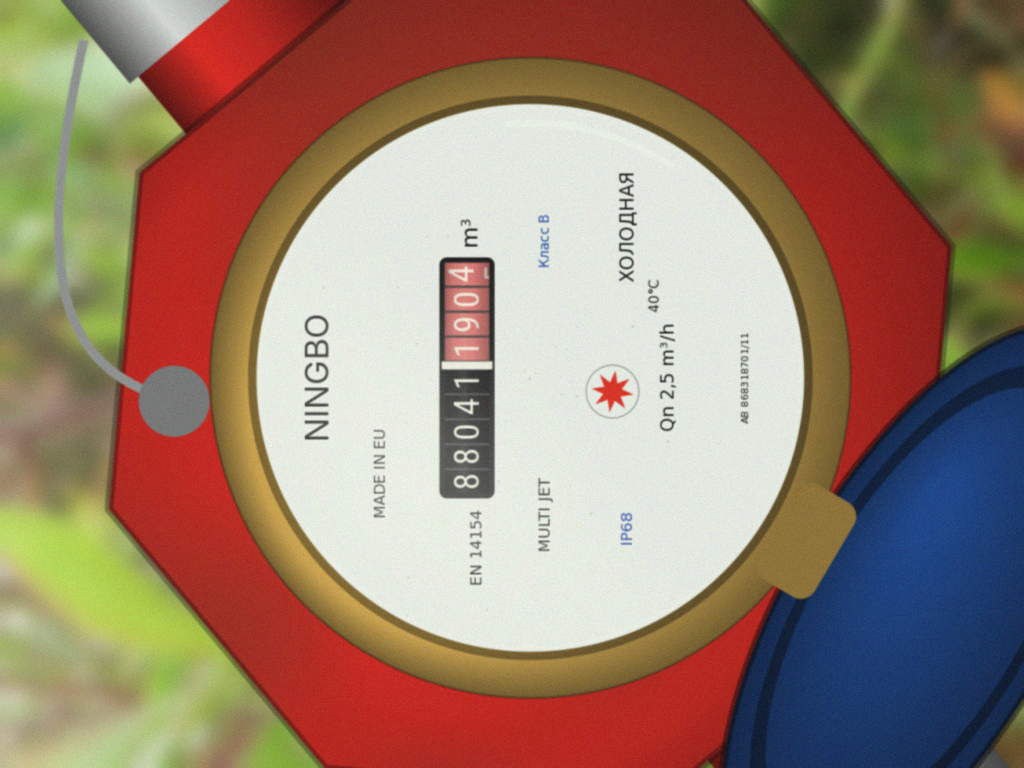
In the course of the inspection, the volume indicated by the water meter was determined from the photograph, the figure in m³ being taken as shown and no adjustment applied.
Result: 88041.1904 m³
